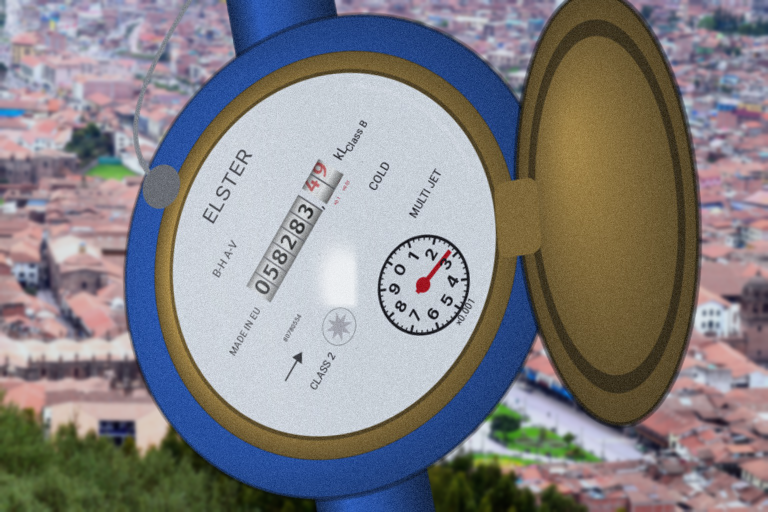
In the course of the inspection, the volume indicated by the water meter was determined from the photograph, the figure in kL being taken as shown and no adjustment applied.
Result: 58283.492 kL
